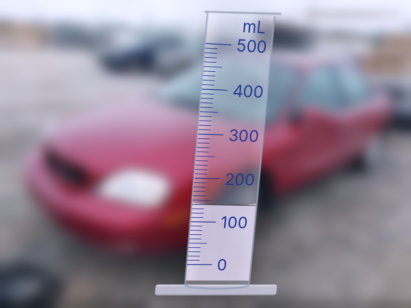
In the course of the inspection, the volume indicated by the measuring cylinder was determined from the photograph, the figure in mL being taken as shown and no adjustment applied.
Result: 140 mL
